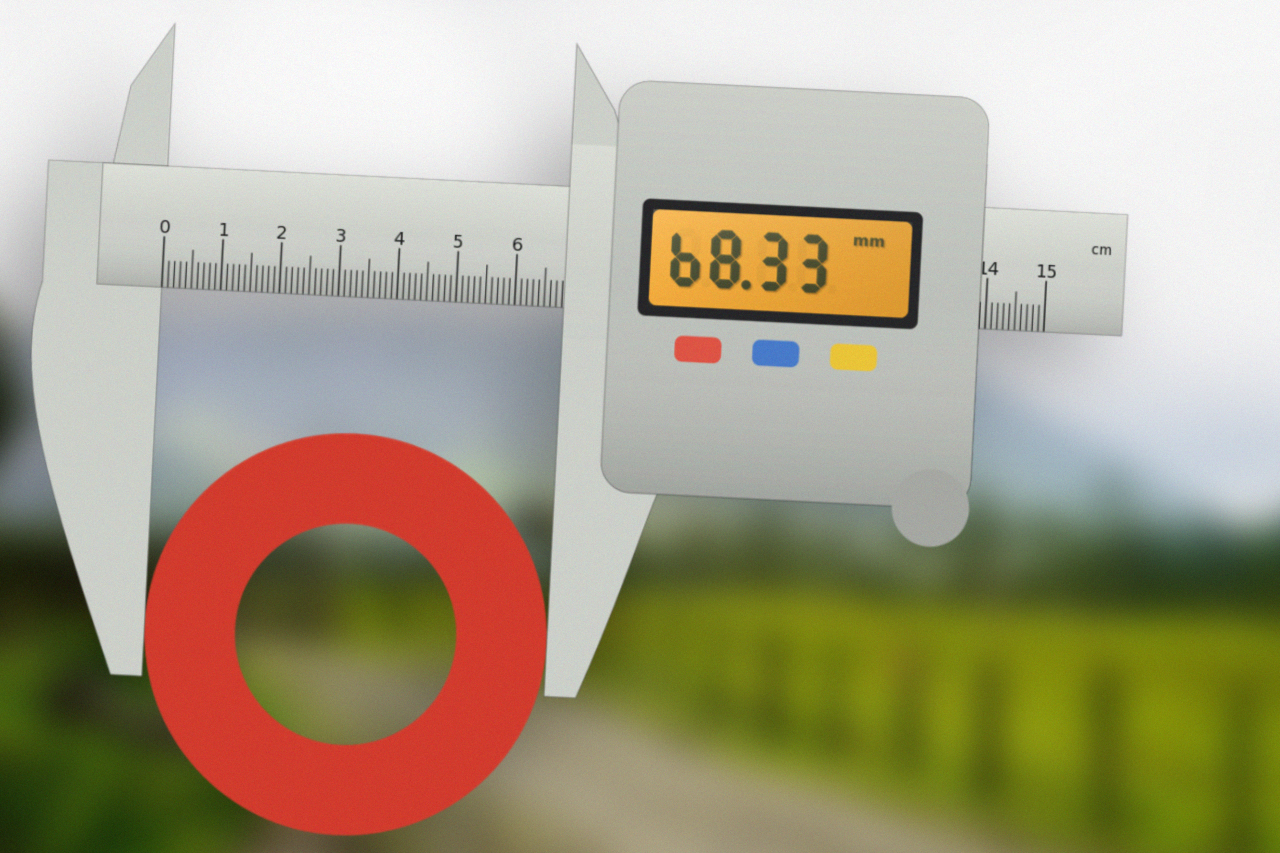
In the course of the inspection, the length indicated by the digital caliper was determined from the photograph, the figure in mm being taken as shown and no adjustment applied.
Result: 68.33 mm
